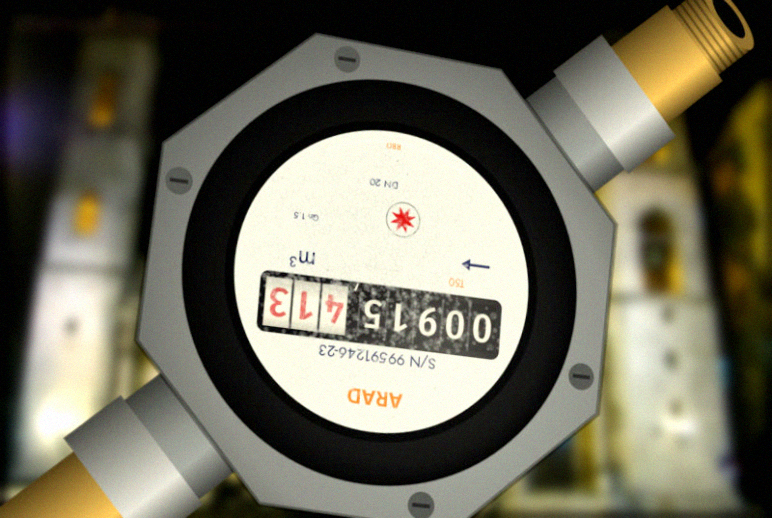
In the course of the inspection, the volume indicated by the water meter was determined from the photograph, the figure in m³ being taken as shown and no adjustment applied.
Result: 915.413 m³
